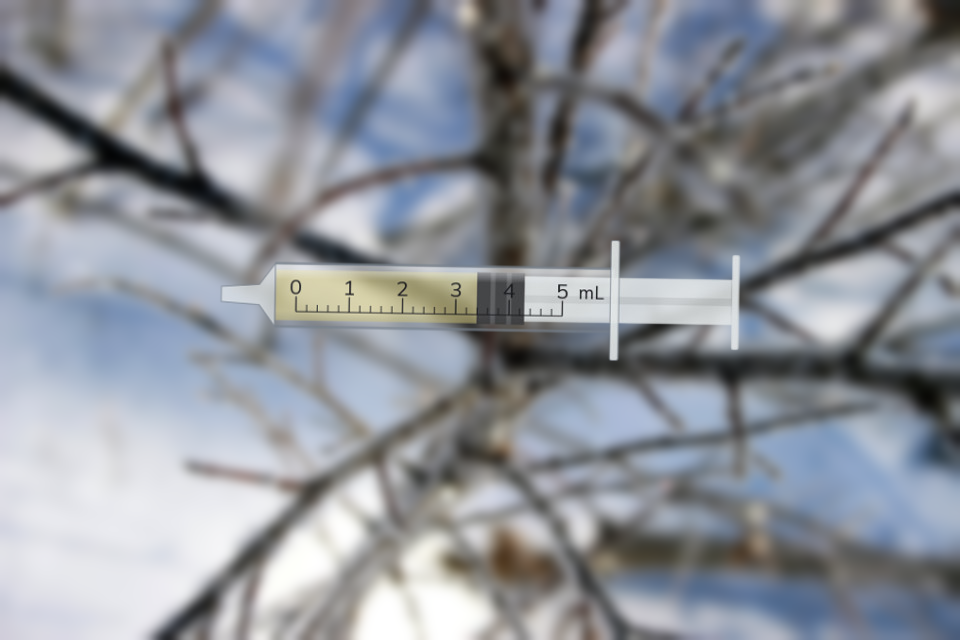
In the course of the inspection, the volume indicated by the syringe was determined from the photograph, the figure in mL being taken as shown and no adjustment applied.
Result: 3.4 mL
